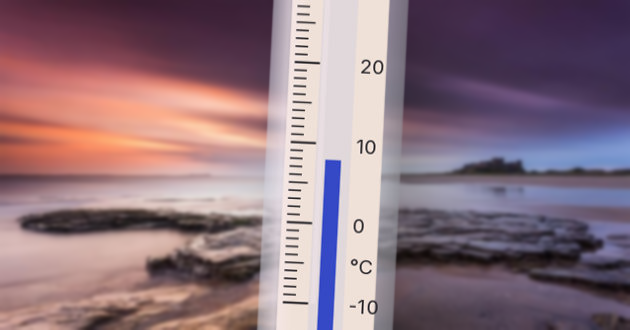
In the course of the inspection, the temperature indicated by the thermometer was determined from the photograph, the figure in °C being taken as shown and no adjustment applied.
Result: 8 °C
